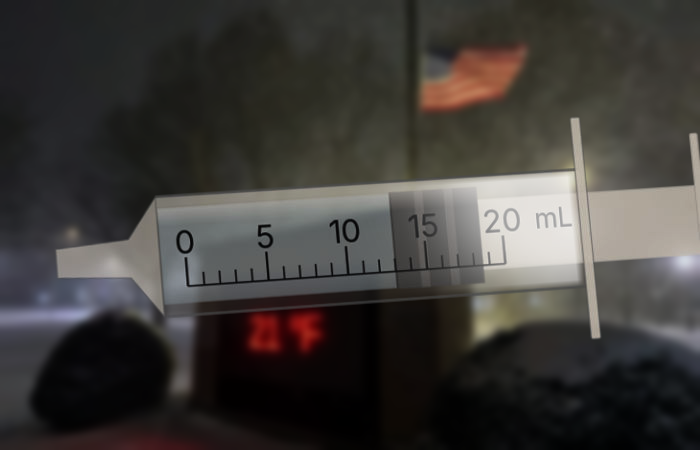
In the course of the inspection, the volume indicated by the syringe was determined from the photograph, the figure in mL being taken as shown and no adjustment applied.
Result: 13 mL
